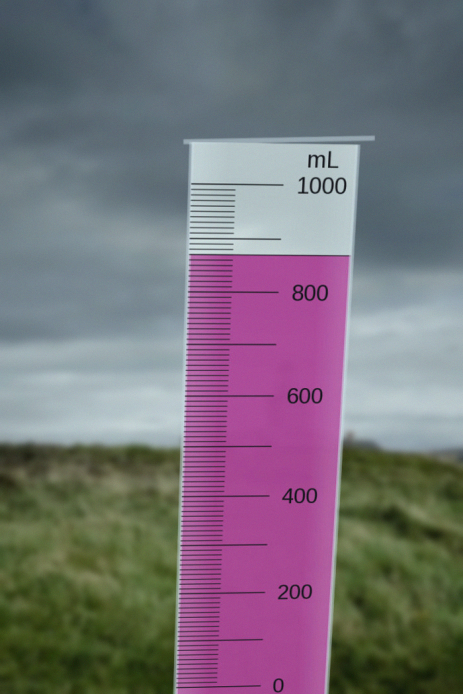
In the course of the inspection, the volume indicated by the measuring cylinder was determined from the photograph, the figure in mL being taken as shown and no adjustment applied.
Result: 870 mL
